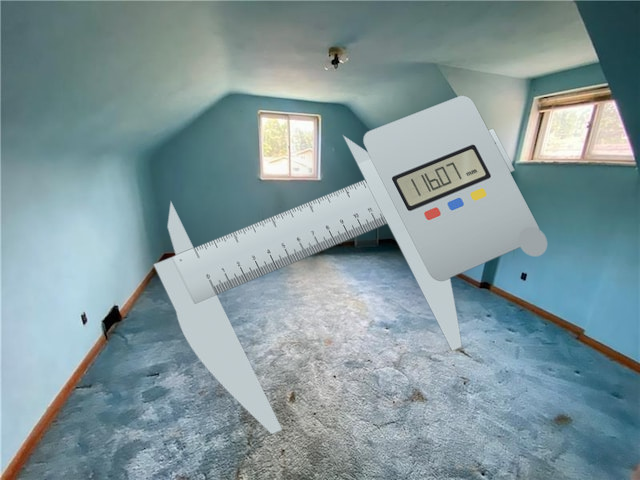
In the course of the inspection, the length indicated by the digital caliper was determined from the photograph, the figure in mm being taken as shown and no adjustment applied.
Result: 116.07 mm
